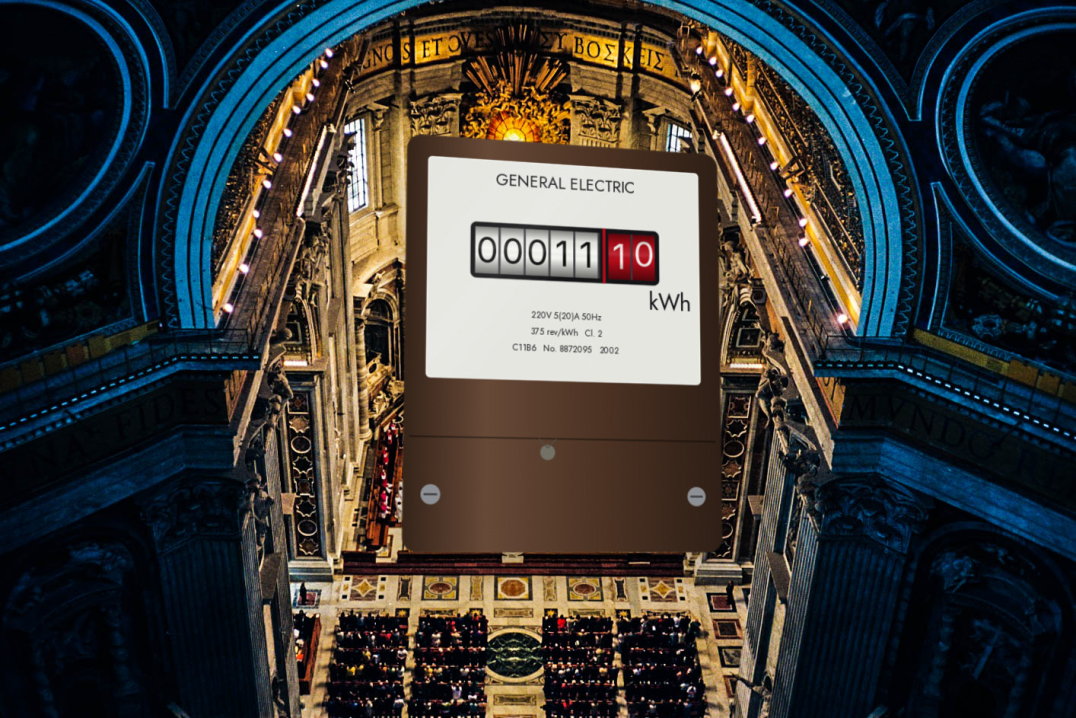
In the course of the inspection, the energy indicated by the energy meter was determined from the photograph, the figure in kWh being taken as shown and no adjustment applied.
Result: 11.10 kWh
